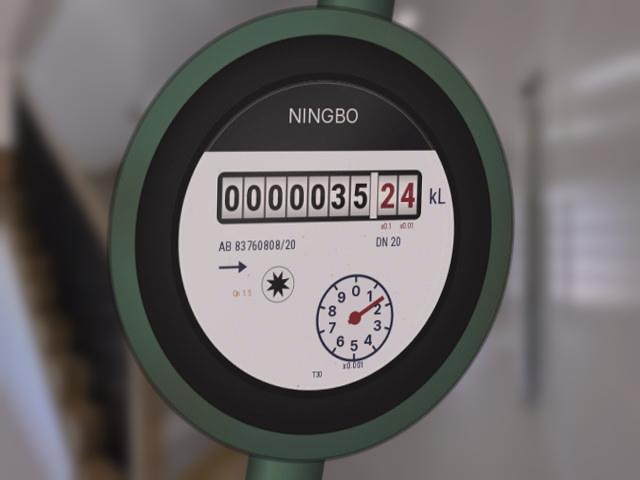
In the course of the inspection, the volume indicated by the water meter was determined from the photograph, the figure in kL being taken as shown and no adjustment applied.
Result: 35.241 kL
